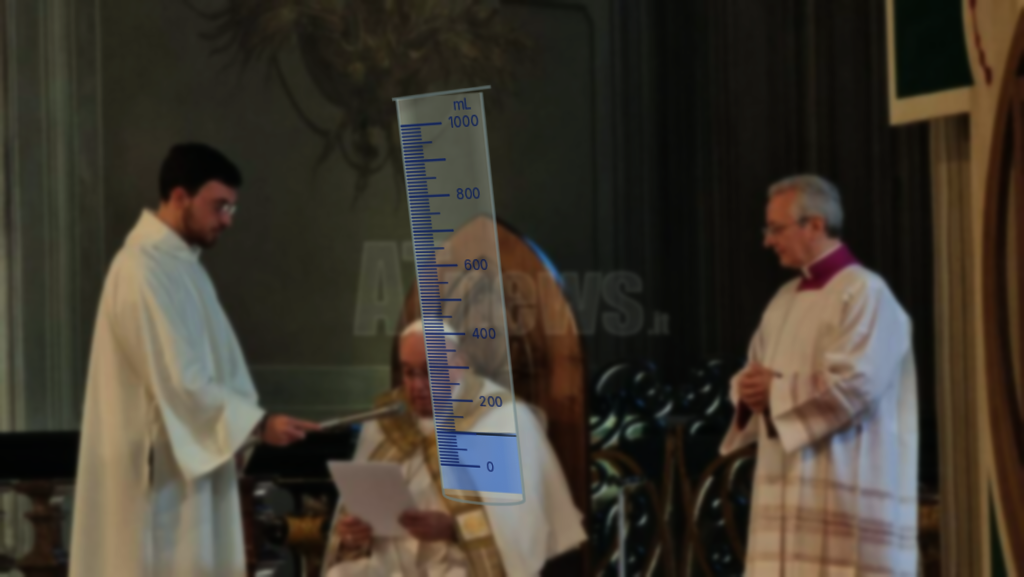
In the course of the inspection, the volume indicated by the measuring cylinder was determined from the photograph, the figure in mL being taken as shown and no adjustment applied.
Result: 100 mL
